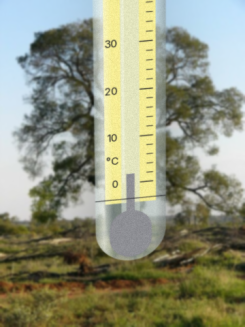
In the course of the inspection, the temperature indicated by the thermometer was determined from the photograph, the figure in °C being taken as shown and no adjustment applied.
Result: 2 °C
